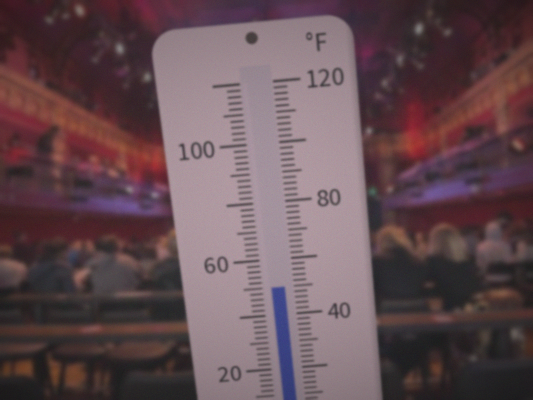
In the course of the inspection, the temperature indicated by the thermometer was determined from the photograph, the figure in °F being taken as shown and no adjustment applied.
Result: 50 °F
